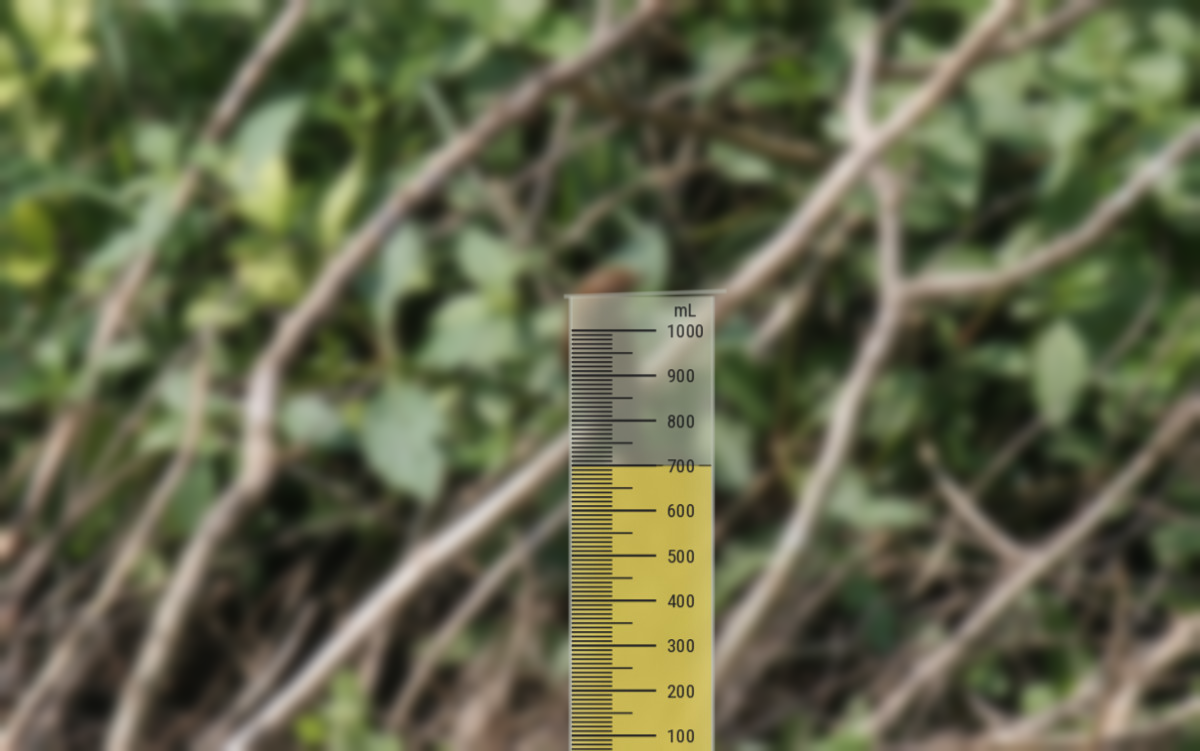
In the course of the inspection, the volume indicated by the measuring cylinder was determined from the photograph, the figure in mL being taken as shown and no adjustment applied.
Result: 700 mL
